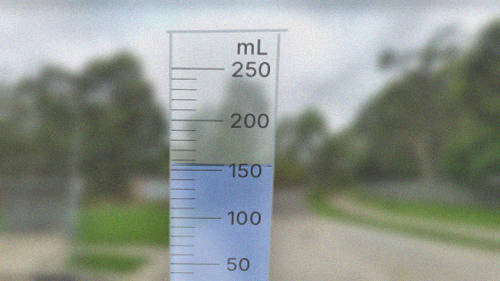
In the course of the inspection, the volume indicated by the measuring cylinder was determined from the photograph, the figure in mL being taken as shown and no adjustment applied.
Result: 155 mL
